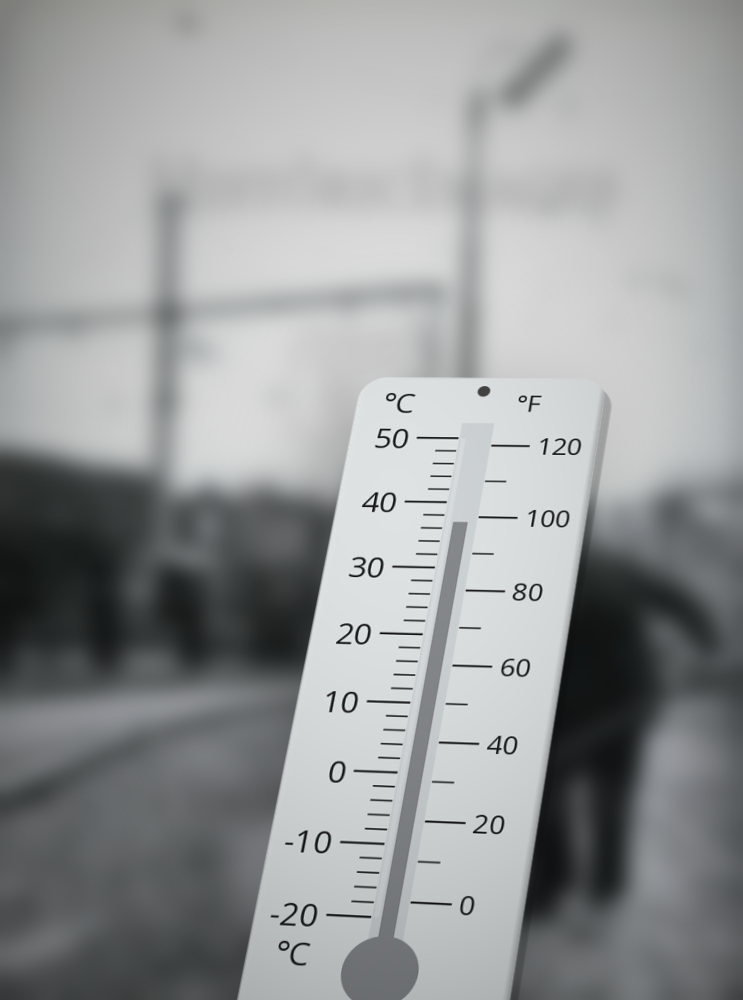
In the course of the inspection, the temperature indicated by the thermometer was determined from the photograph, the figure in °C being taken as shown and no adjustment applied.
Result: 37 °C
